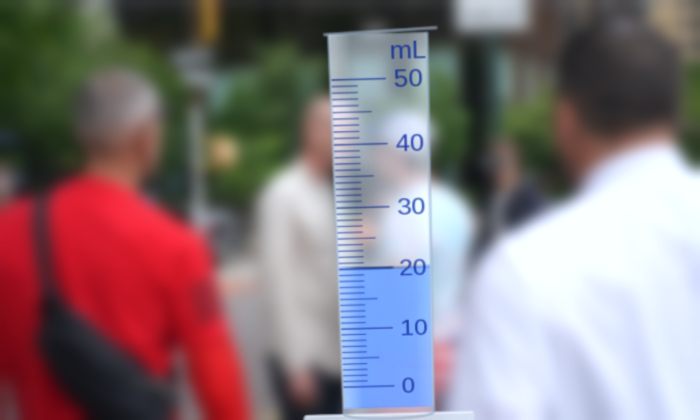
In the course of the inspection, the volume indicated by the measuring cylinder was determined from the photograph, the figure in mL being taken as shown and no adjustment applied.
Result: 20 mL
